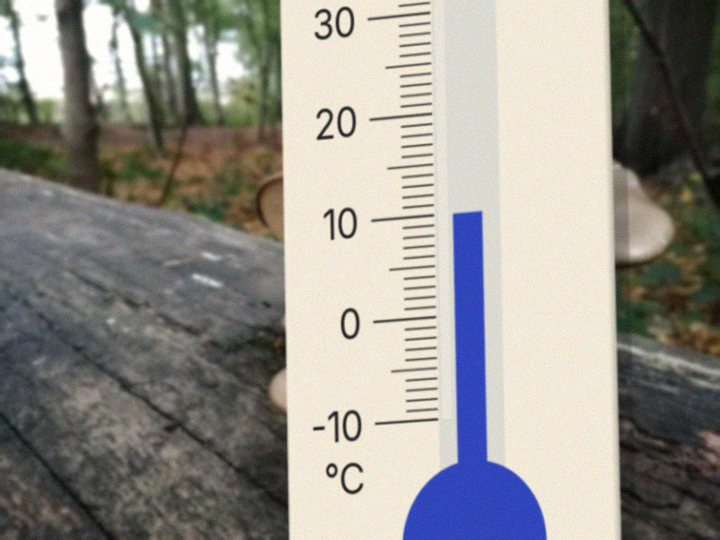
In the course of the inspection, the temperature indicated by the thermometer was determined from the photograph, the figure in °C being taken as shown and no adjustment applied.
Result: 10 °C
